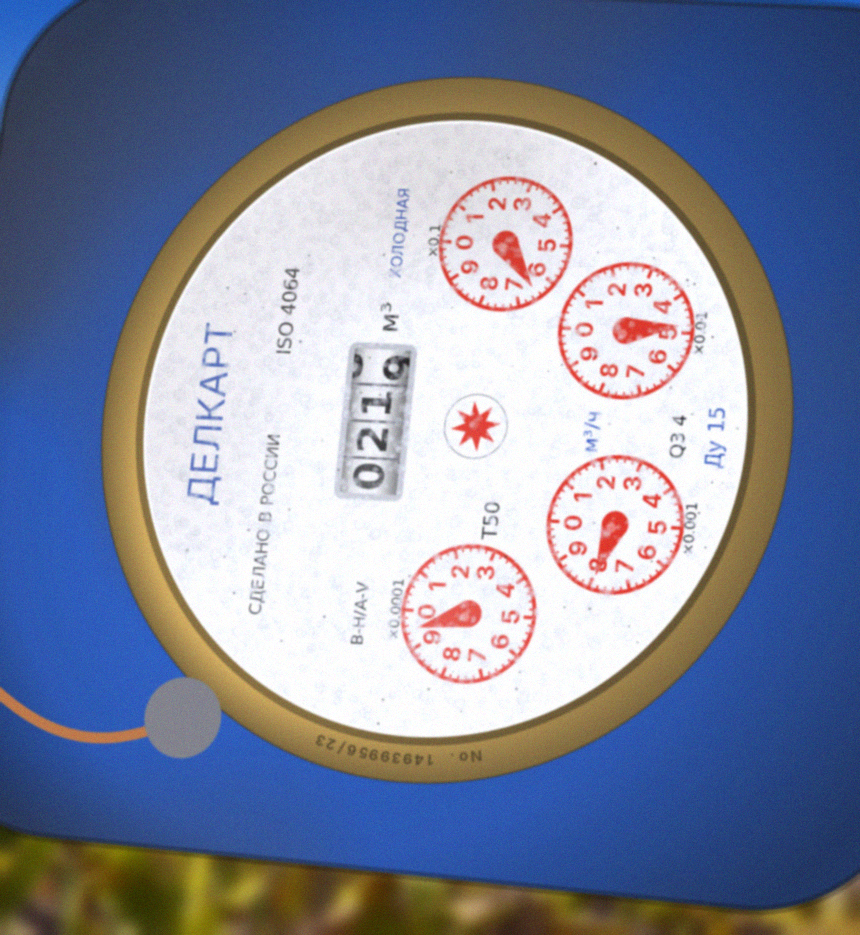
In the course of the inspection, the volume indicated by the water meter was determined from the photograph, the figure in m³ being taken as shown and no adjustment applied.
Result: 218.6479 m³
